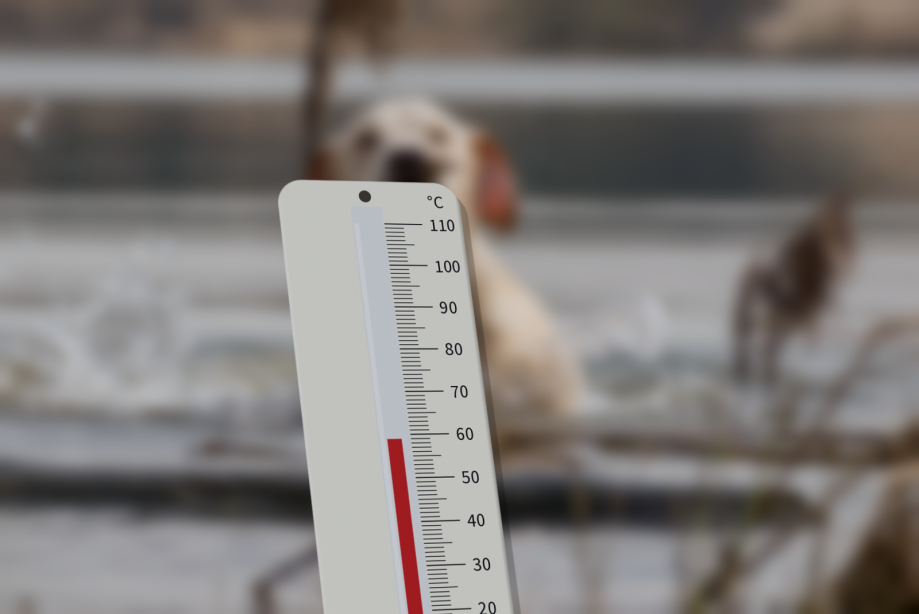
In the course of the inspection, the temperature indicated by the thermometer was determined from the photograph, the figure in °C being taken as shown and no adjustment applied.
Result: 59 °C
